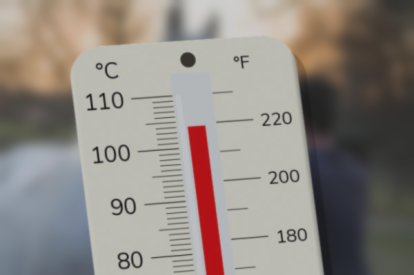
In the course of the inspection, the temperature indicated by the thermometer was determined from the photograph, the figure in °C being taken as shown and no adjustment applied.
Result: 104 °C
